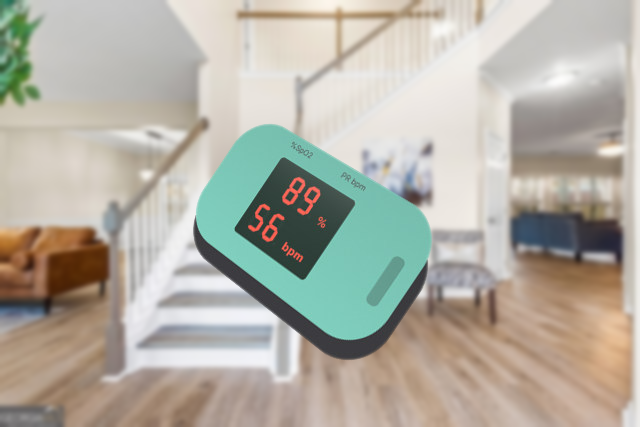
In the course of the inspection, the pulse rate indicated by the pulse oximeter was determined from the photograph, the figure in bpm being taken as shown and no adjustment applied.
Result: 56 bpm
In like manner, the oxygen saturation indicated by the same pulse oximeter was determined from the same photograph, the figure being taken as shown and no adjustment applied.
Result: 89 %
